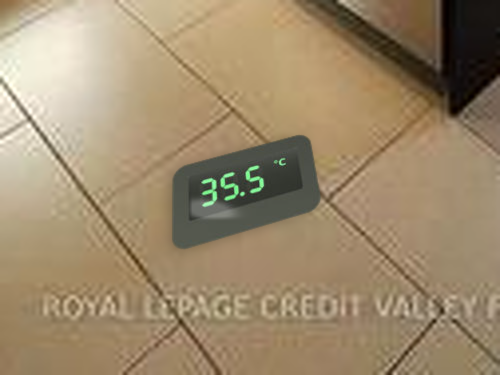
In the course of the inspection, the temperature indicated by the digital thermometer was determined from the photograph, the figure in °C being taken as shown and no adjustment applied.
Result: 35.5 °C
